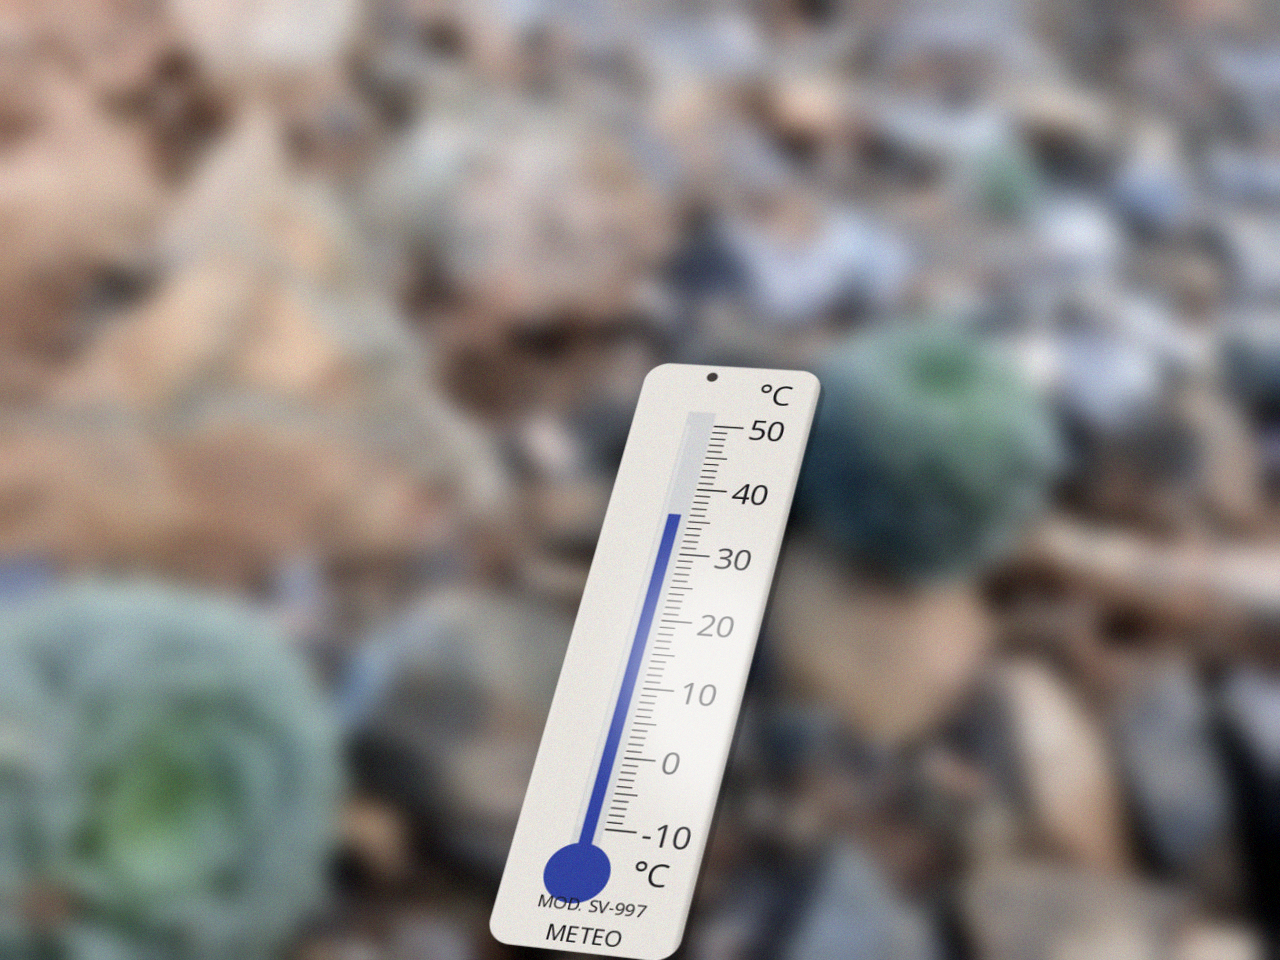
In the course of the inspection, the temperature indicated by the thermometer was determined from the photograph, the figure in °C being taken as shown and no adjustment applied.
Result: 36 °C
